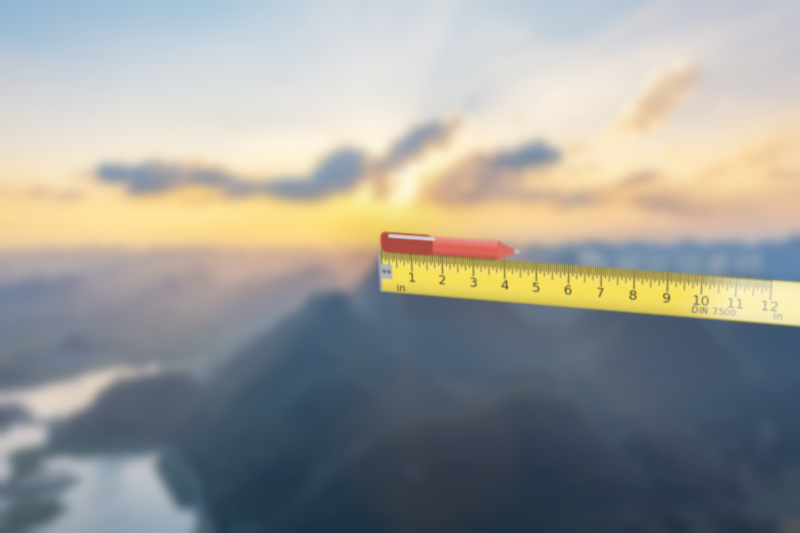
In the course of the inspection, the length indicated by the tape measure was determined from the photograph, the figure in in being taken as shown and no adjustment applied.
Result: 4.5 in
